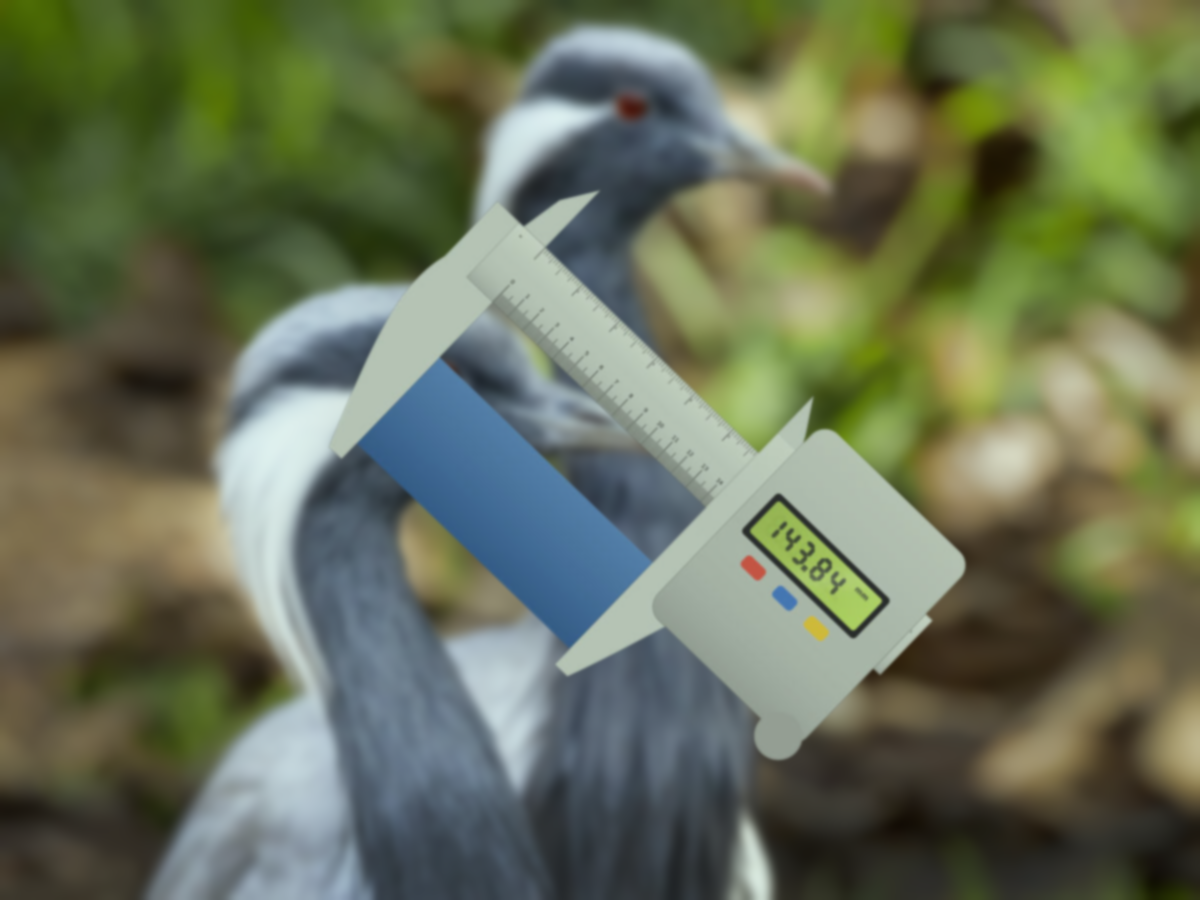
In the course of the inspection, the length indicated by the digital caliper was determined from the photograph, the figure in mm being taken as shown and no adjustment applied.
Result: 143.84 mm
